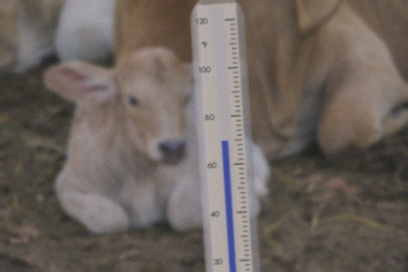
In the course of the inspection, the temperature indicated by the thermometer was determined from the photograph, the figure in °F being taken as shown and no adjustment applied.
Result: 70 °F
